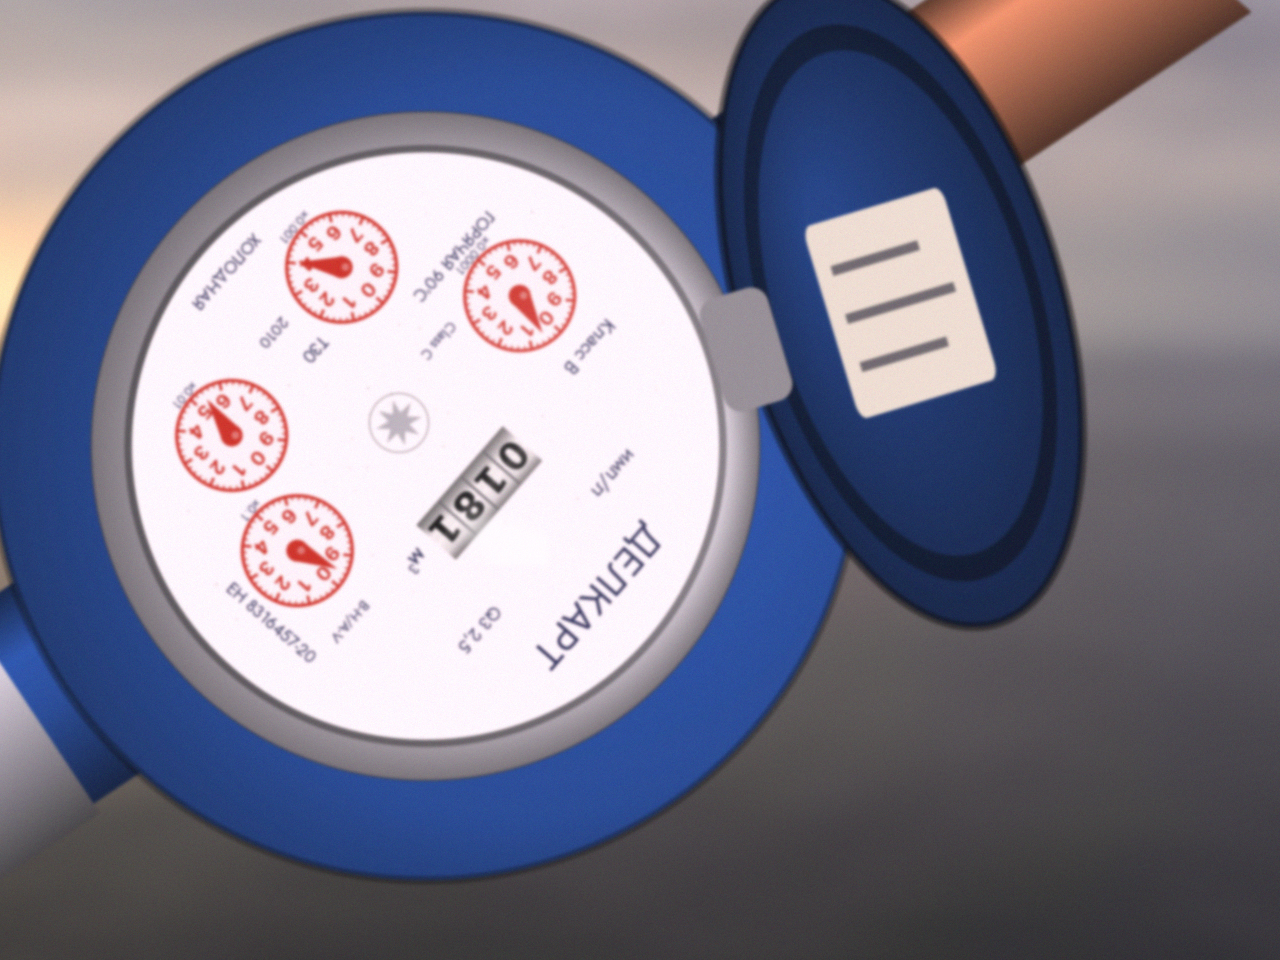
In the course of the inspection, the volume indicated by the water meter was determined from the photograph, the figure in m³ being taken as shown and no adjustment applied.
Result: 180.9540 m³
